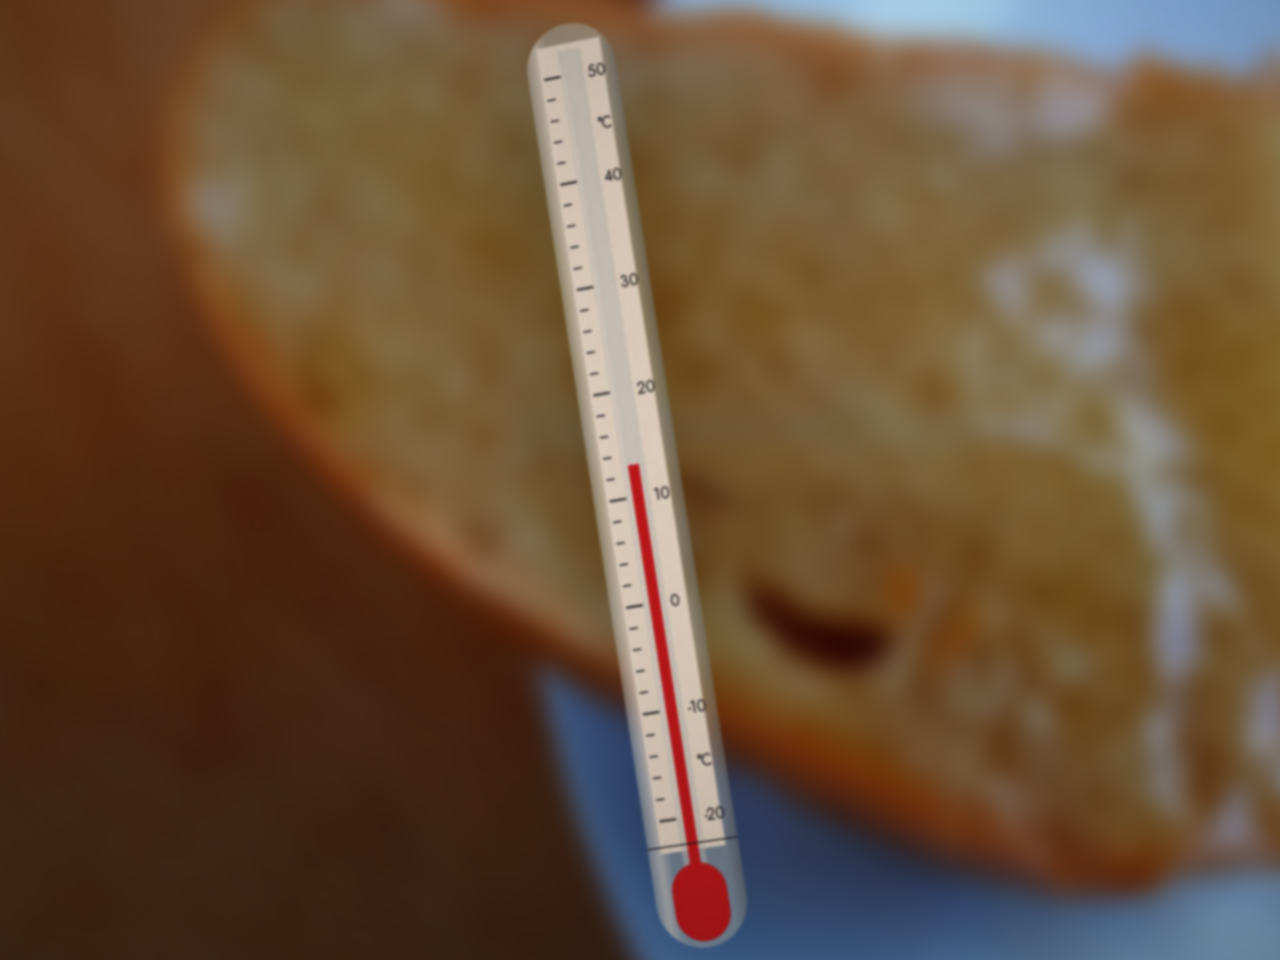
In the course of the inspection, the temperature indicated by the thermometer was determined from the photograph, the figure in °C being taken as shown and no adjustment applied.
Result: 13 °C
